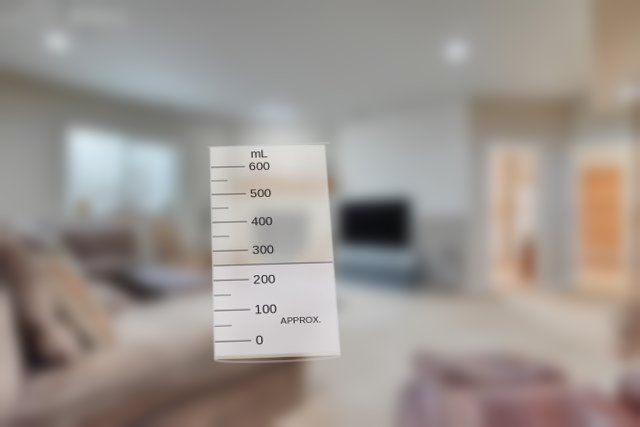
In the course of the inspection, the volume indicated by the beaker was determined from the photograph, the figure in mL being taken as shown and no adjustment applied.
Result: 250 mL
